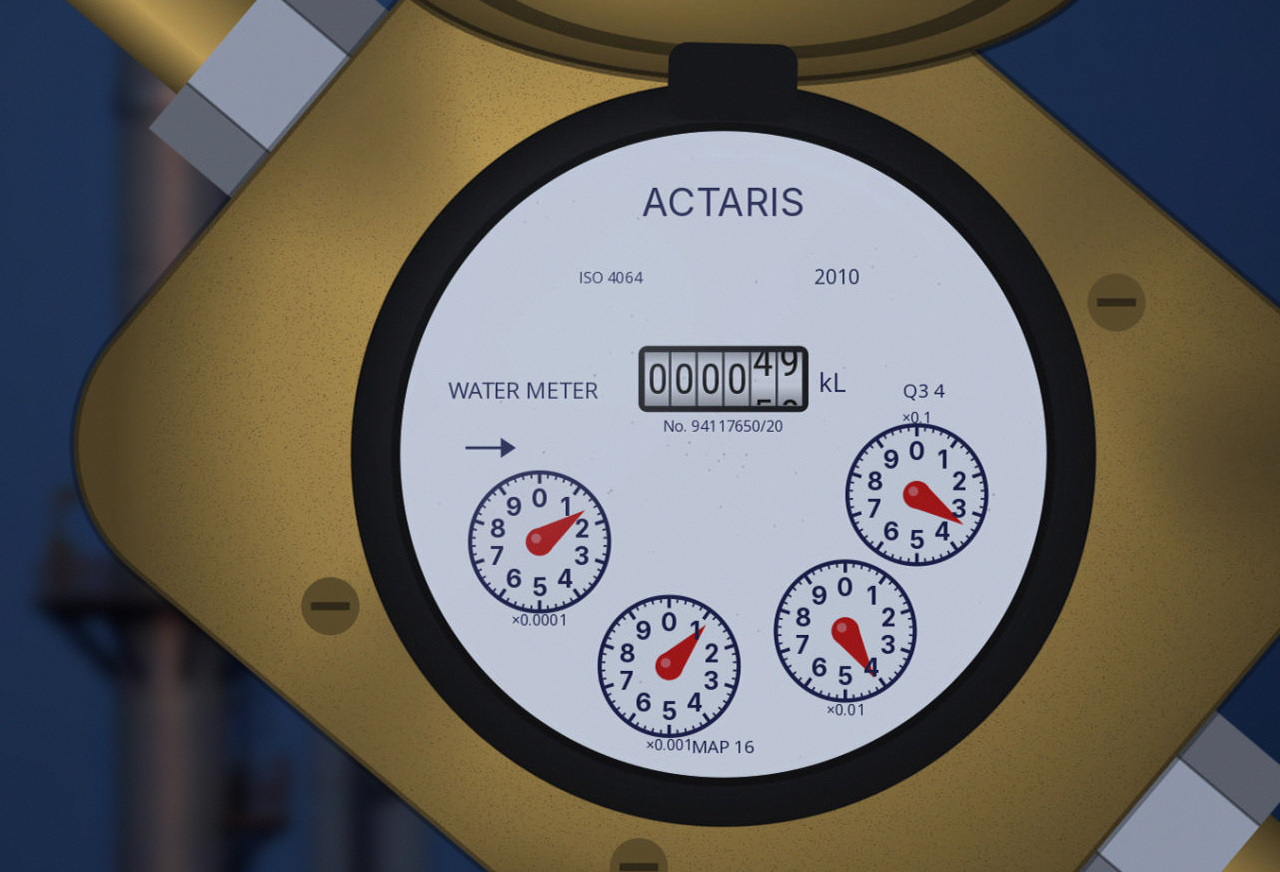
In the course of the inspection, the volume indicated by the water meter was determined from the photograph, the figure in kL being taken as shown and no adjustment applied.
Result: 49.3411 kL
